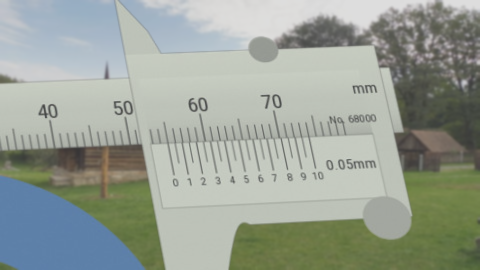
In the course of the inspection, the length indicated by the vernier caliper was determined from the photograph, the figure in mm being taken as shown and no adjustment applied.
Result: 55.0 mm
